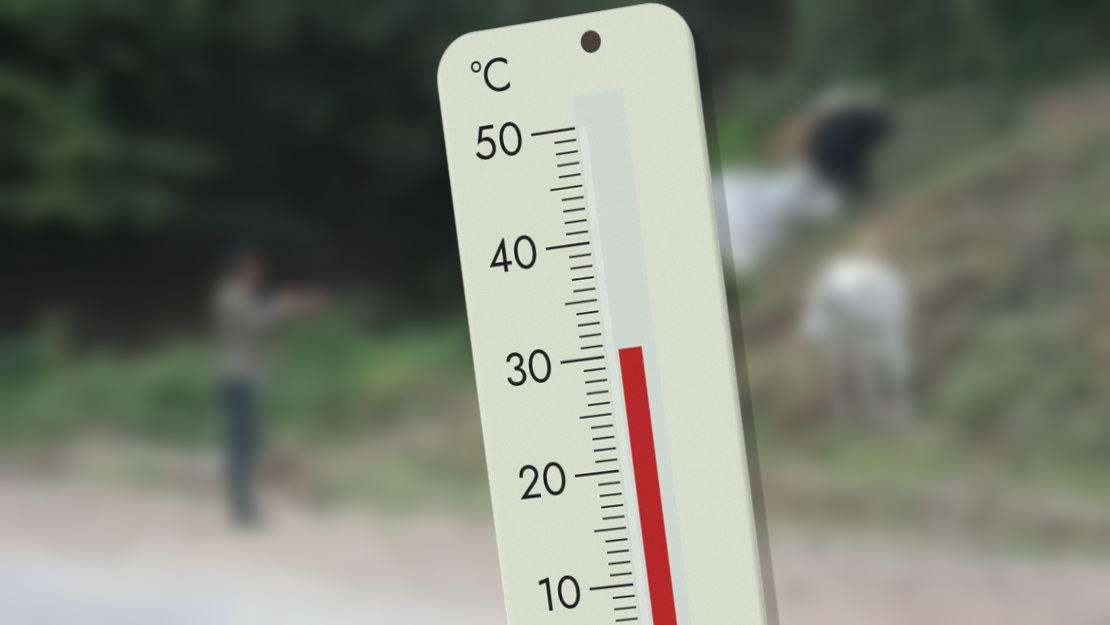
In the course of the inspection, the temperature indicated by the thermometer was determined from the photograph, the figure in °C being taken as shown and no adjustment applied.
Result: 30.5 °C
